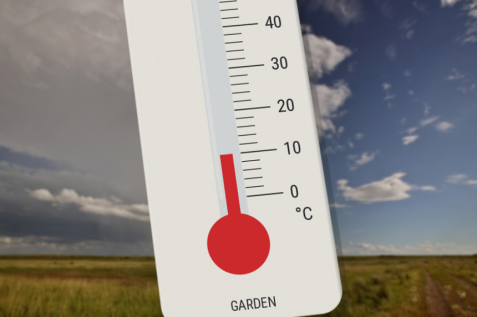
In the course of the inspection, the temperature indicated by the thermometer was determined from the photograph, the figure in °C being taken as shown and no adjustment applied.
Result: 10 °C
